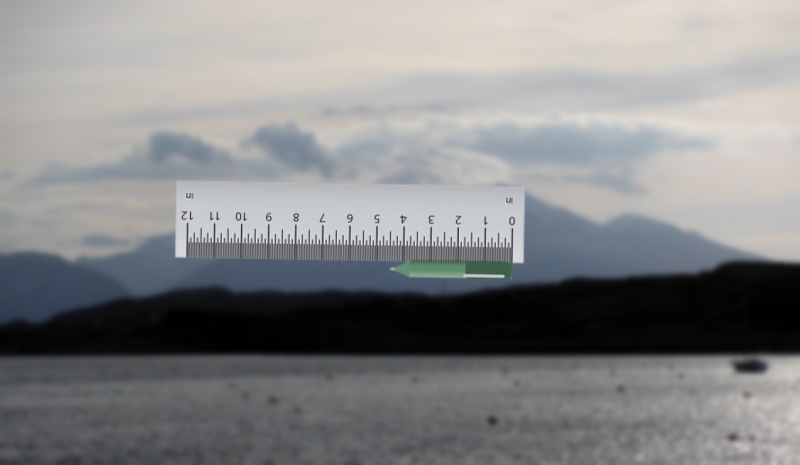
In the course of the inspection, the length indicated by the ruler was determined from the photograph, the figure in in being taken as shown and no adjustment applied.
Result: 4.5 in
